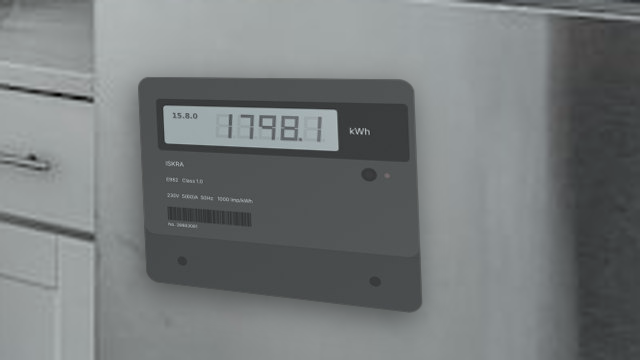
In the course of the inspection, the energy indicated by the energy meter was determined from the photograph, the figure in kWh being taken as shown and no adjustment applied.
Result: 1798.1 kWh
